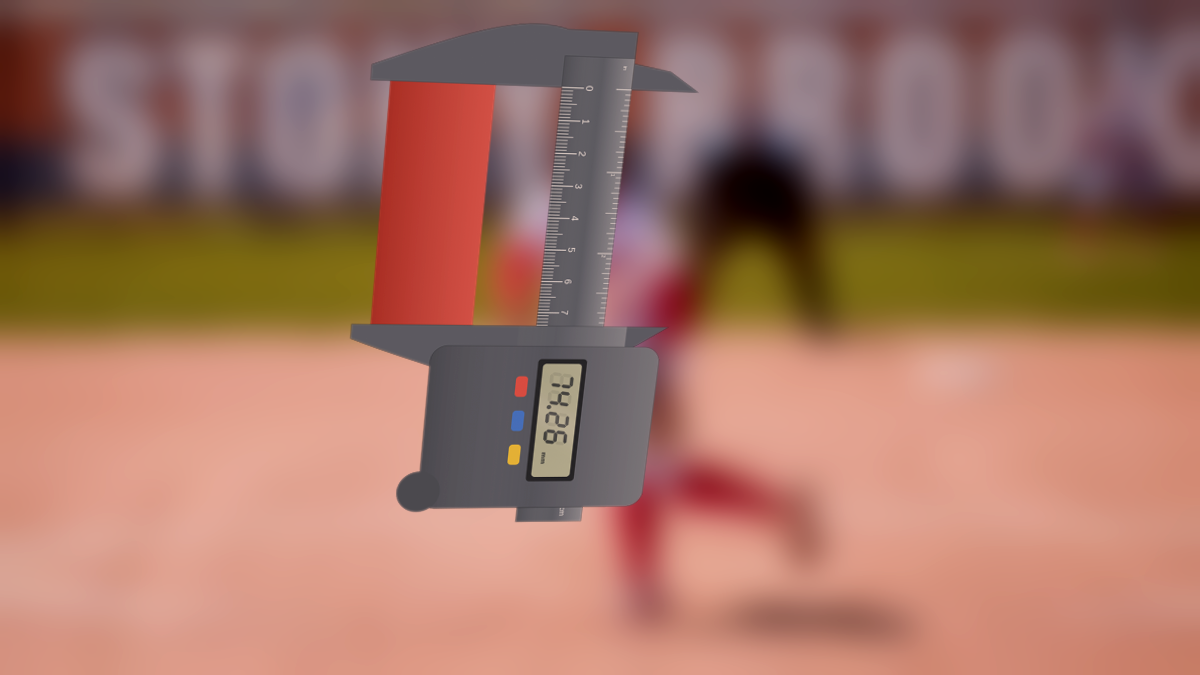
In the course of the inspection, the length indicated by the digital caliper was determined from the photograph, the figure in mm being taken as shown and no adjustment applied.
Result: 74.26 mm
